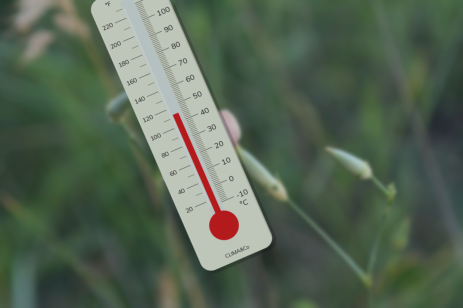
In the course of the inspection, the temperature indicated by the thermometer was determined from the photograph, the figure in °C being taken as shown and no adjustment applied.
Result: 45 °C
